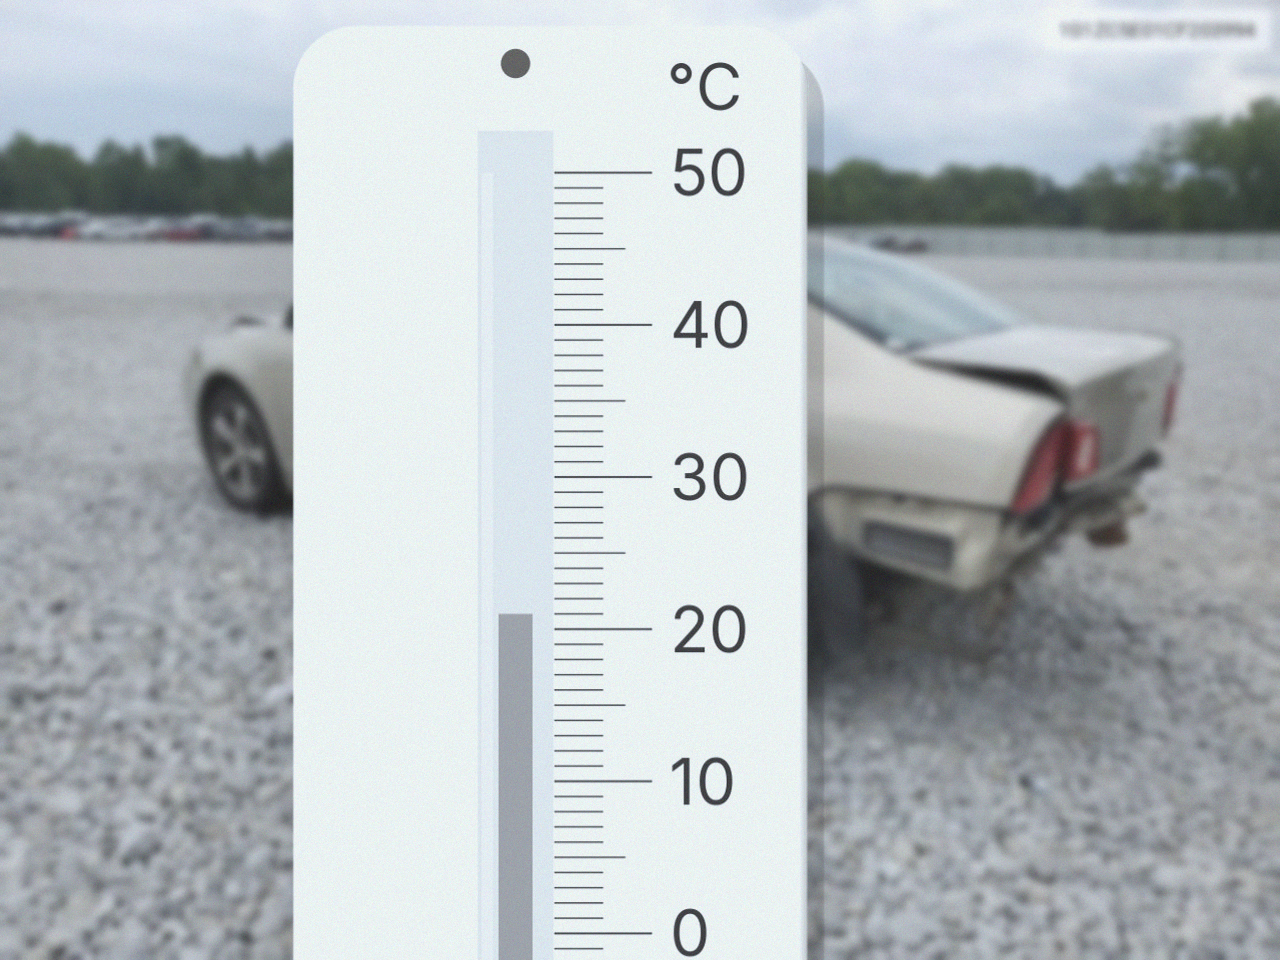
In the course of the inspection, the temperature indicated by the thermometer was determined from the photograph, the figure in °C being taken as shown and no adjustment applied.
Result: 21 °C
